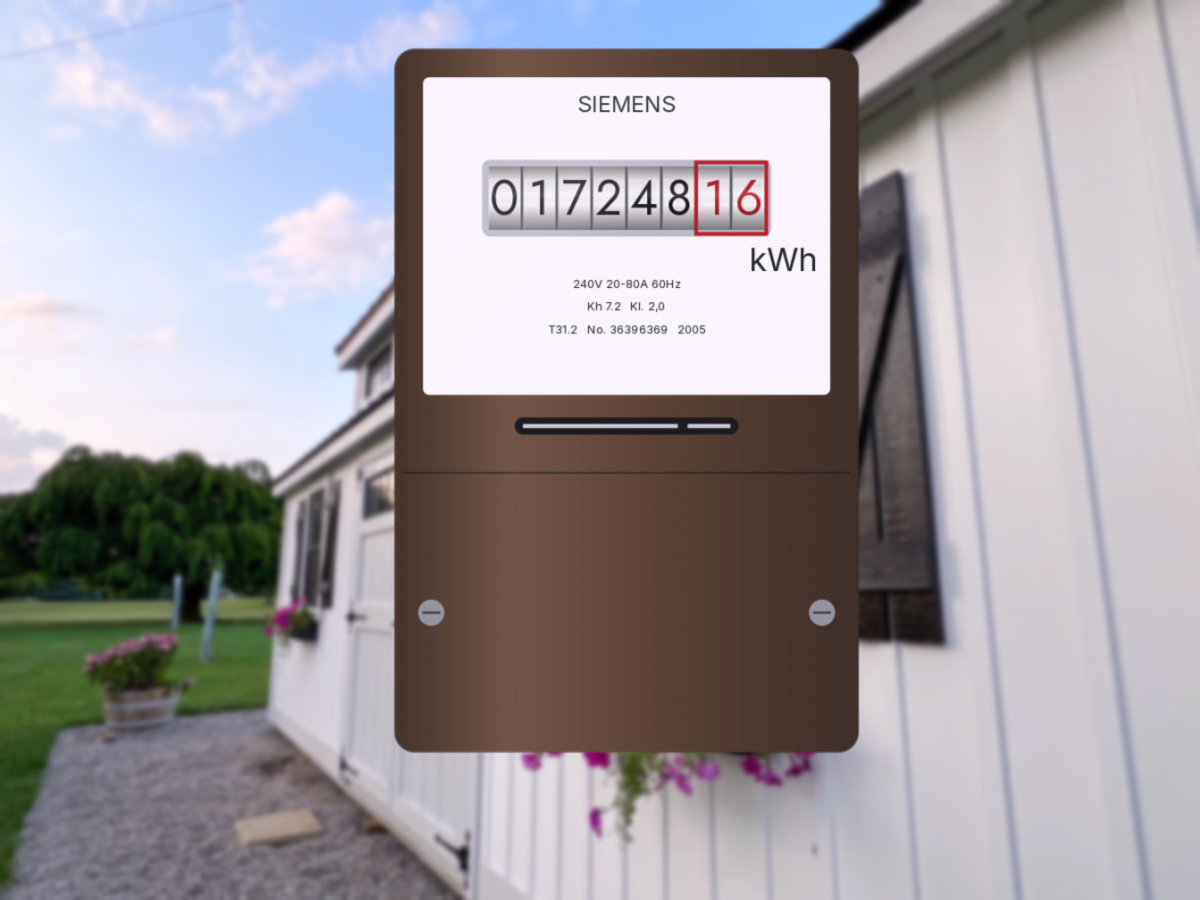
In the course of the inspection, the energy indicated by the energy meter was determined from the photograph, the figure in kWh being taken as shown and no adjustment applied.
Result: 17248.16 kWh
